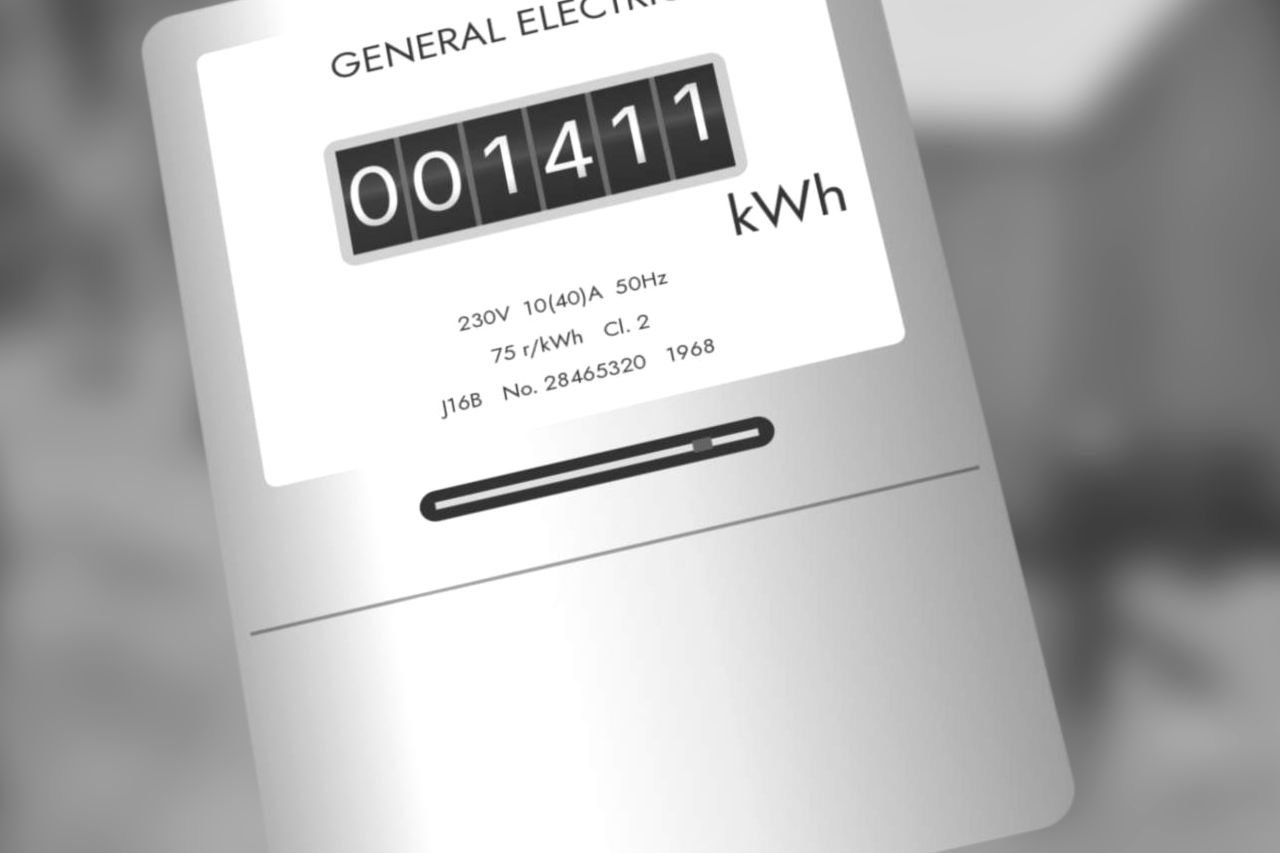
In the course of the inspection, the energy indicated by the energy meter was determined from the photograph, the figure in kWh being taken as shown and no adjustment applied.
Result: 1411 kWh
